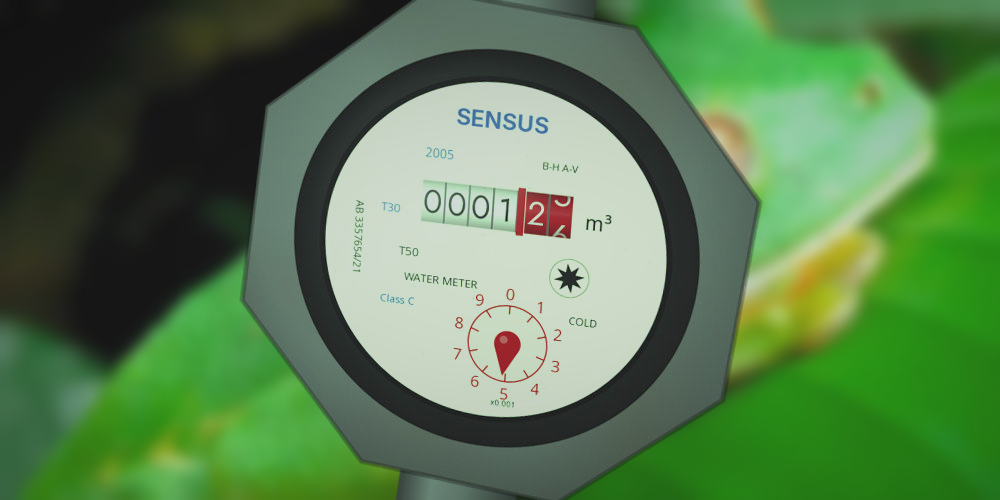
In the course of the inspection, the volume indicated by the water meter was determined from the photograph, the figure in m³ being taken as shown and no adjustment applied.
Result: 1.255 m³
